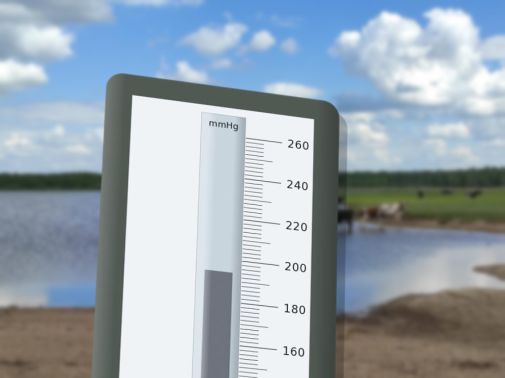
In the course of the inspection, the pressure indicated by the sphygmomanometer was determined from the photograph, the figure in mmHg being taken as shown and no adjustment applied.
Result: 194 mmHg
